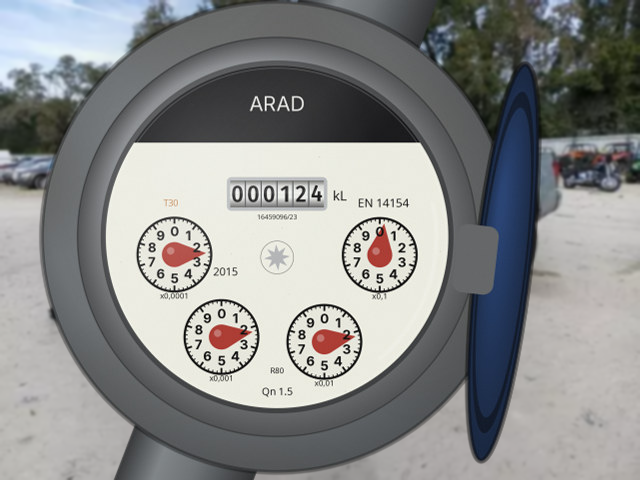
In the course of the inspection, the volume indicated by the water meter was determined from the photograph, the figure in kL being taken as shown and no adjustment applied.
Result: 124.0222 kL
